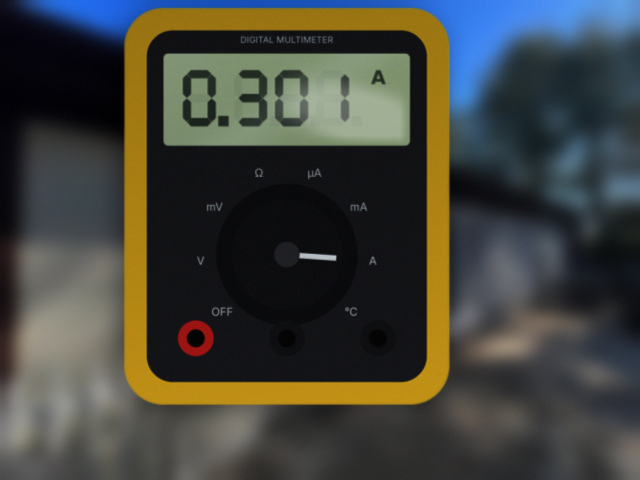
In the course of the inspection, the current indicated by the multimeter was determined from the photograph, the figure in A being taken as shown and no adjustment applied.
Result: 0.301 A
